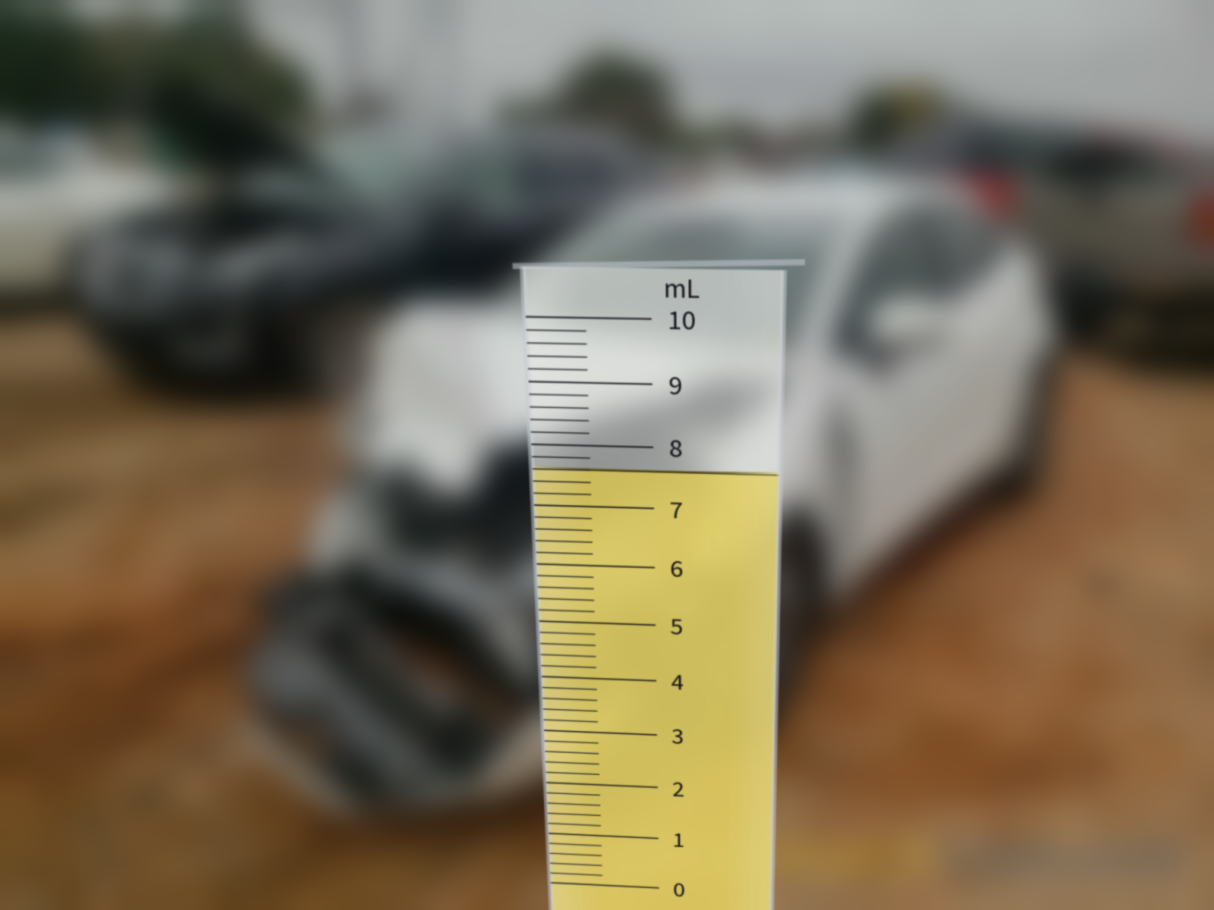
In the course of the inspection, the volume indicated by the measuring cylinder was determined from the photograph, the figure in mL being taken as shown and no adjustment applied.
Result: 7.6 mL
